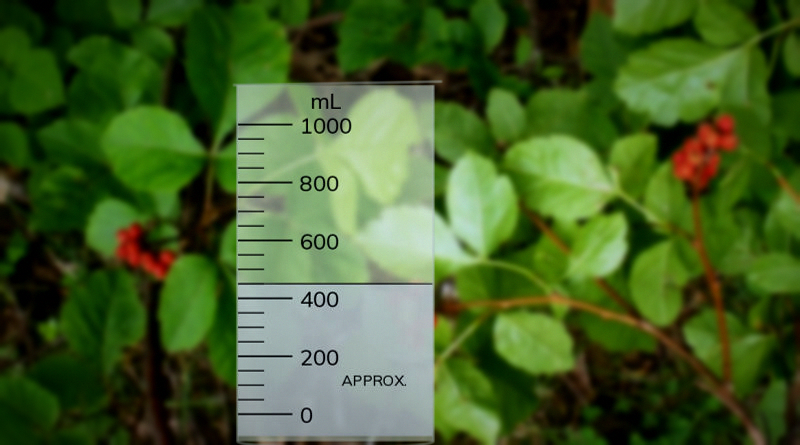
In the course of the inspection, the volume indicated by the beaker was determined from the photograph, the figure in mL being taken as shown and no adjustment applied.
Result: 450 mL
